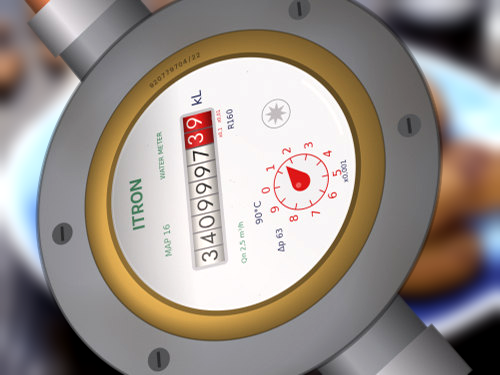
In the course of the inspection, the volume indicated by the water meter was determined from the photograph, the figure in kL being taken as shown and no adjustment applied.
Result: 3409997.391 kL
